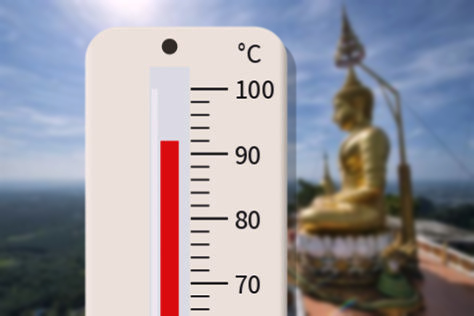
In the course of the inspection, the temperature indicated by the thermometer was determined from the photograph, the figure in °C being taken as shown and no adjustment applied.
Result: 92 °C
